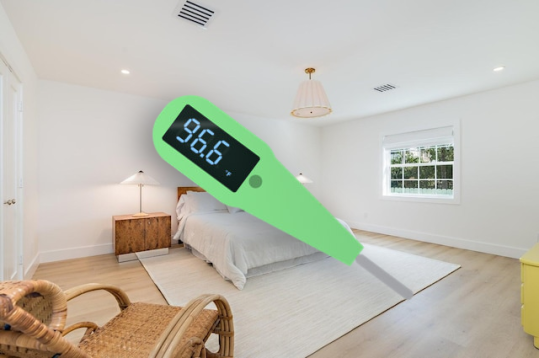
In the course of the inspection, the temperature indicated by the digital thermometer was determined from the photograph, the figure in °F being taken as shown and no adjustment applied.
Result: 96.6 °F
